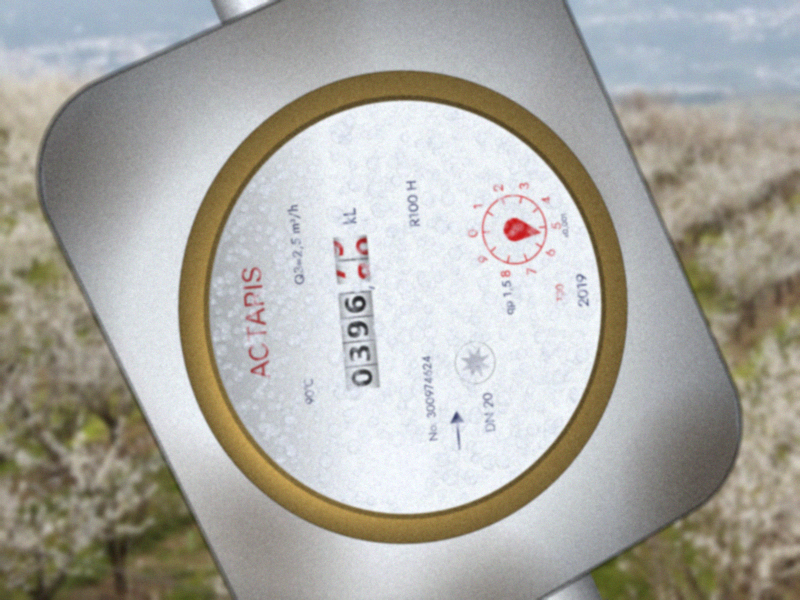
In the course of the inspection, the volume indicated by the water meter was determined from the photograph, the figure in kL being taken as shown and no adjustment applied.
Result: 396.795 kL
